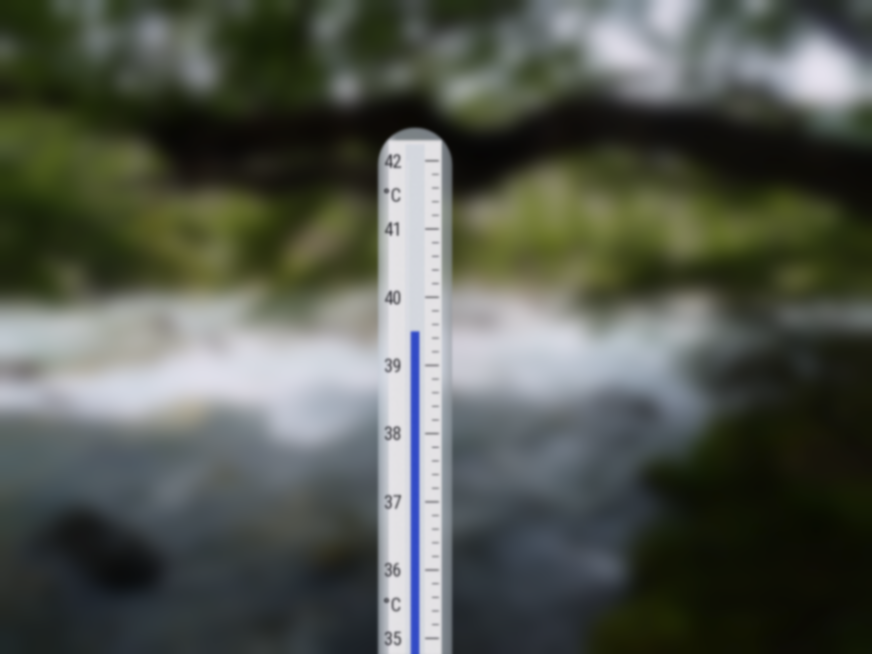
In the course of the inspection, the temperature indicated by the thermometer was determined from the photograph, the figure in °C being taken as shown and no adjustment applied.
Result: 39.5 °C
